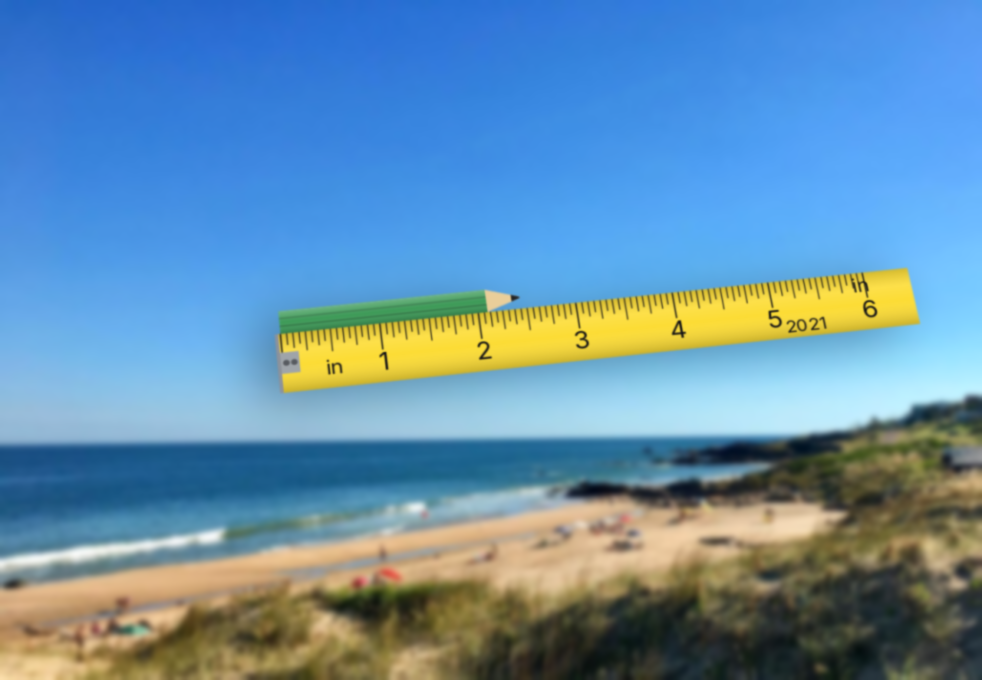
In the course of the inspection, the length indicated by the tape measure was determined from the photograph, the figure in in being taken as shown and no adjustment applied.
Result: 2.4375 in
